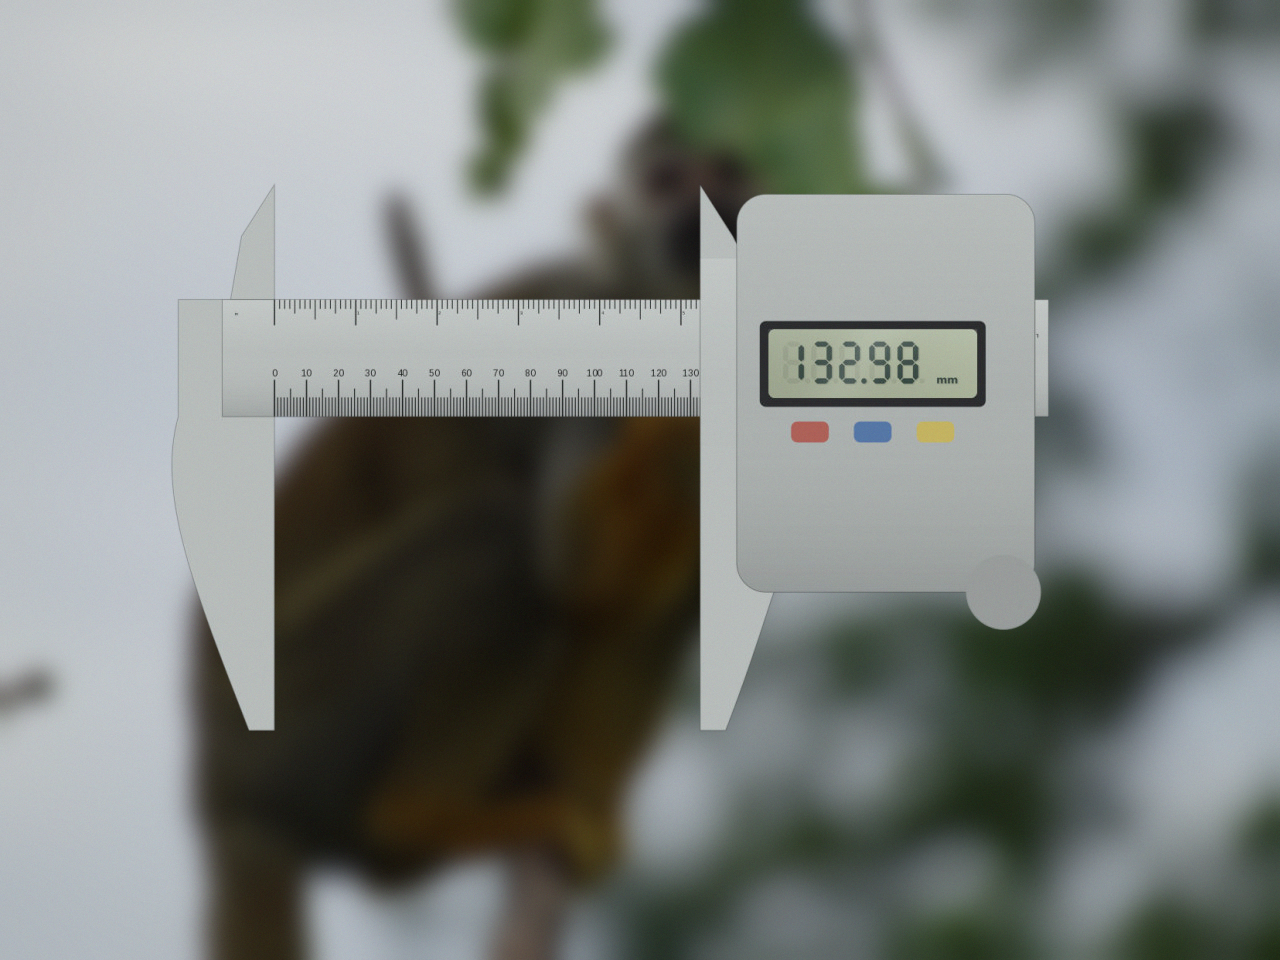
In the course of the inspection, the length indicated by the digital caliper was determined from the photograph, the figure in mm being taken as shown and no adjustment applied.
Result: 132.98 mm
